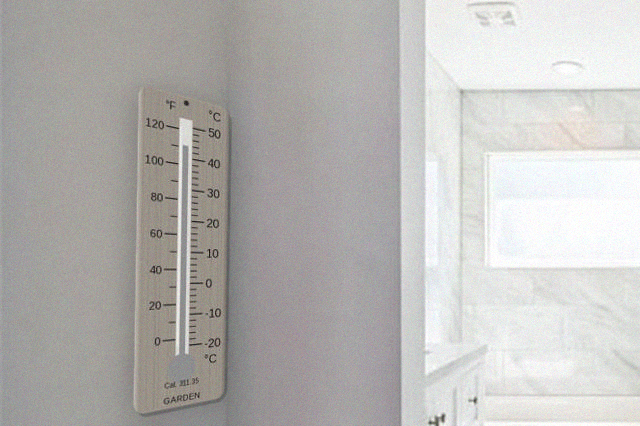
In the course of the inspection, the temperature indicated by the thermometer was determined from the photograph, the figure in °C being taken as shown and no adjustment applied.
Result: 44 °C
